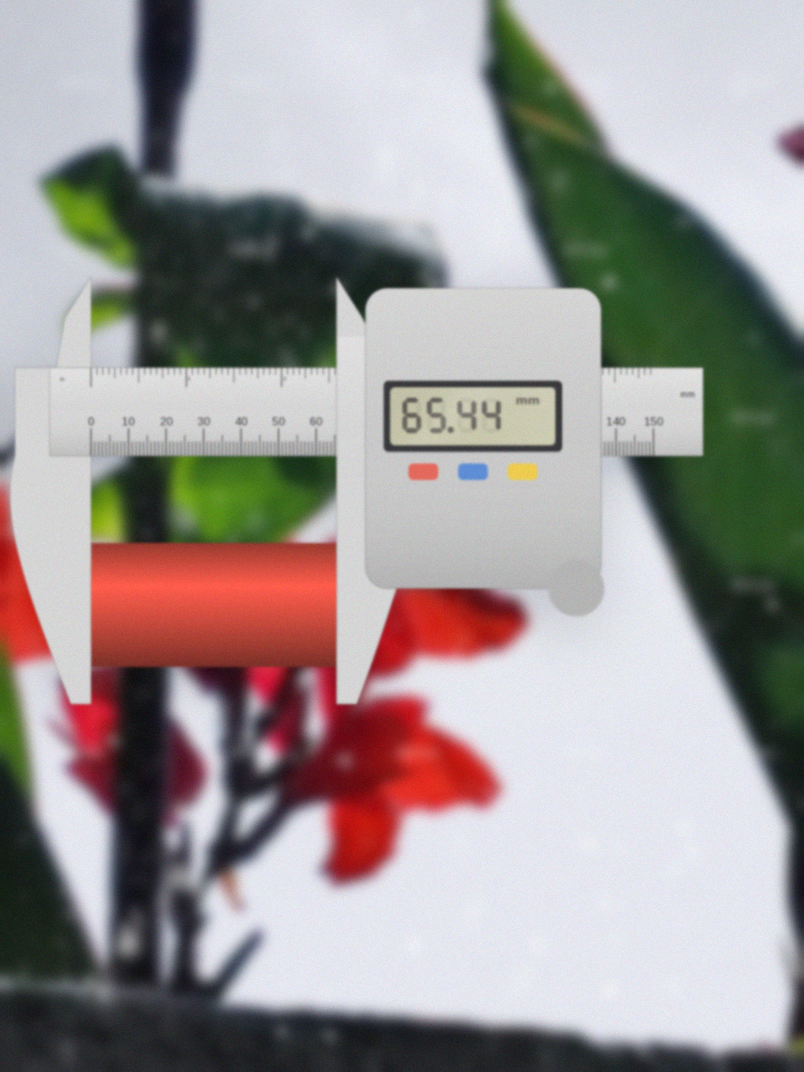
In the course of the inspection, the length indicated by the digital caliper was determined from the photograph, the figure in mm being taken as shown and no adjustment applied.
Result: 65.44 mm
